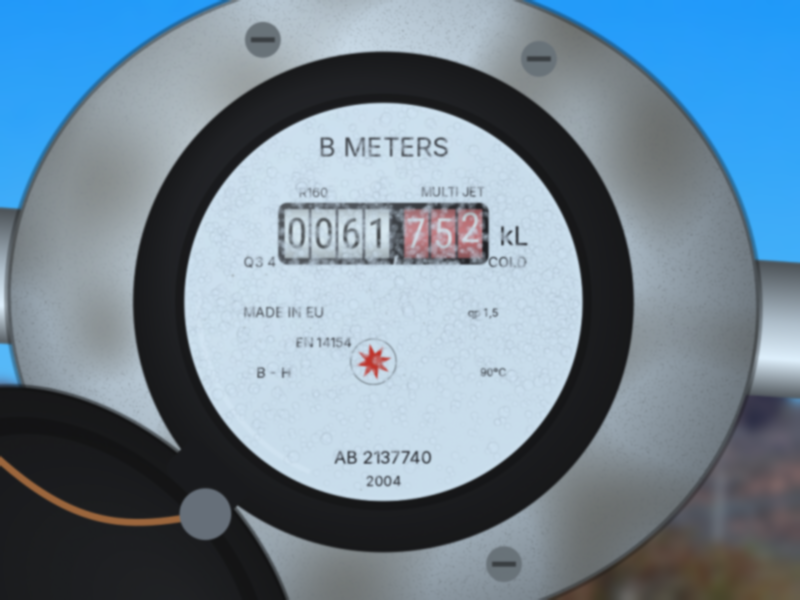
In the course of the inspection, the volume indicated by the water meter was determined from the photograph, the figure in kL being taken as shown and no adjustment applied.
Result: 61.752 kL
